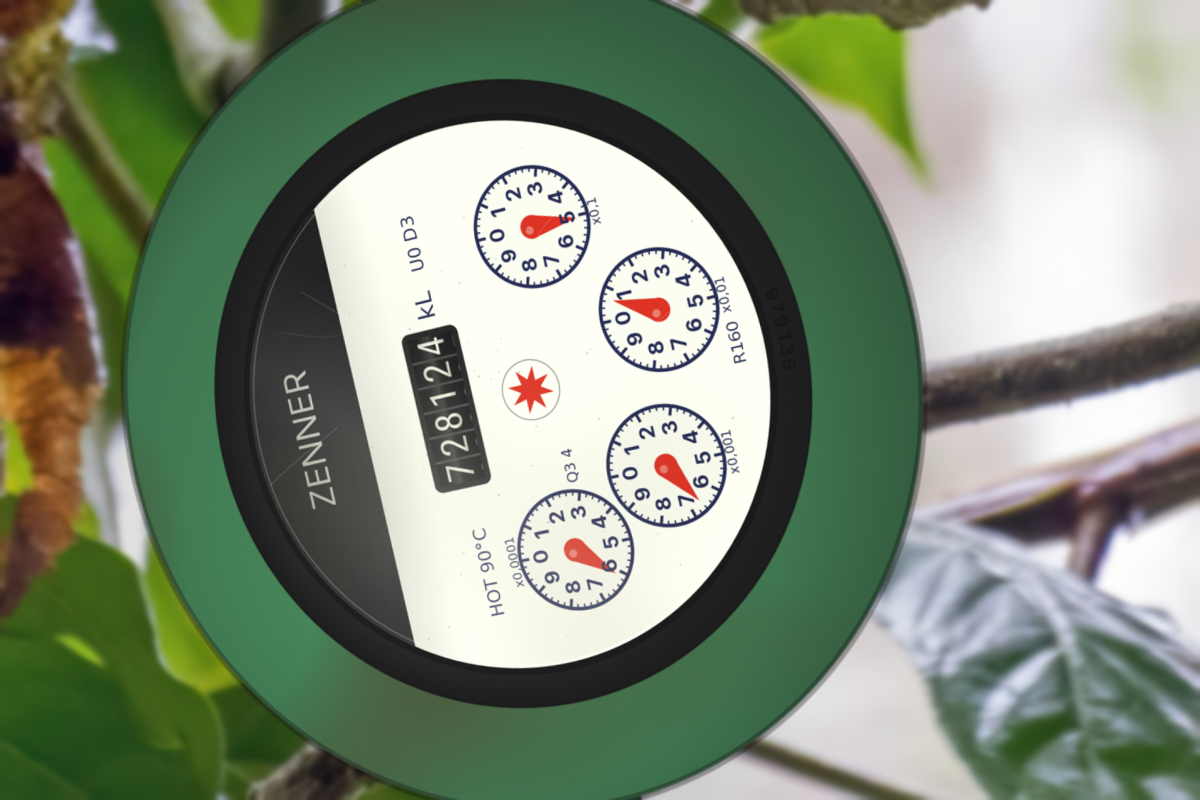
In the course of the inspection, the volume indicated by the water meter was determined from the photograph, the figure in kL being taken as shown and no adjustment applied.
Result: 728124.5066 kL
